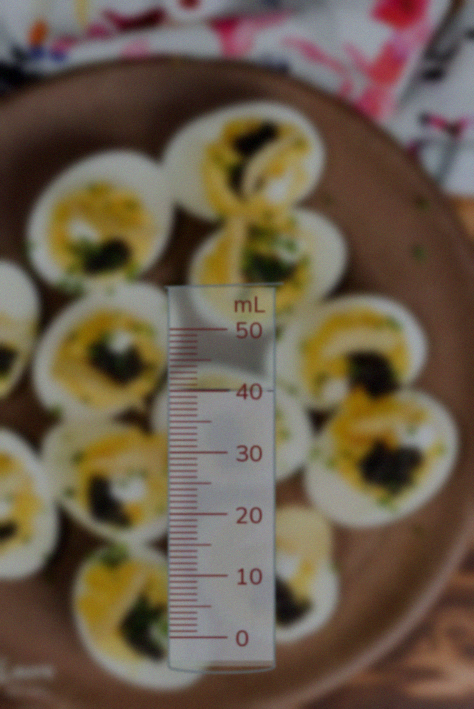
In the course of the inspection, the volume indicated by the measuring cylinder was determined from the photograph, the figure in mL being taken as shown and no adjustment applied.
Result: 40 mL
